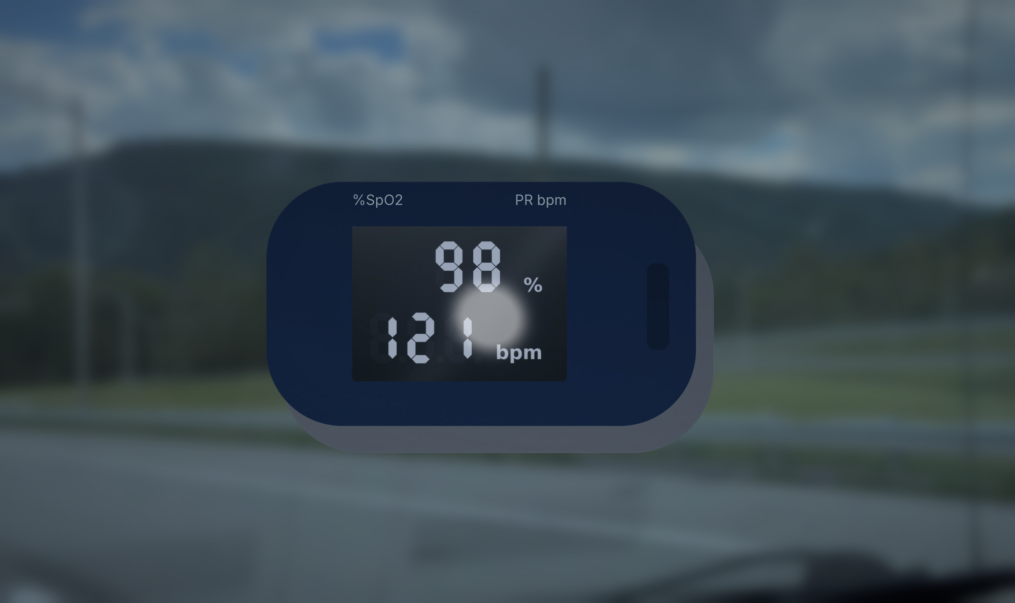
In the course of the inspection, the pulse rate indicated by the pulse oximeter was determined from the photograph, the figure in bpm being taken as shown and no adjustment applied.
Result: 121 bpm
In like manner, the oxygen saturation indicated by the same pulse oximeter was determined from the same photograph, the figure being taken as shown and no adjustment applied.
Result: 98 %
